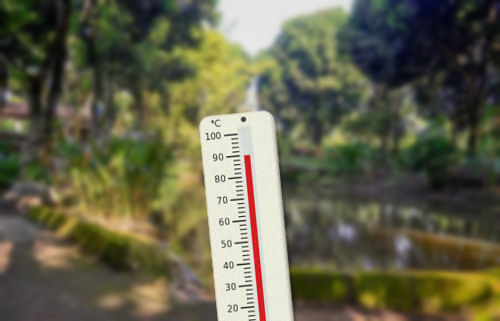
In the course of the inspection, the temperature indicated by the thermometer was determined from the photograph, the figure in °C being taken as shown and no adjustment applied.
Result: 90 °C
